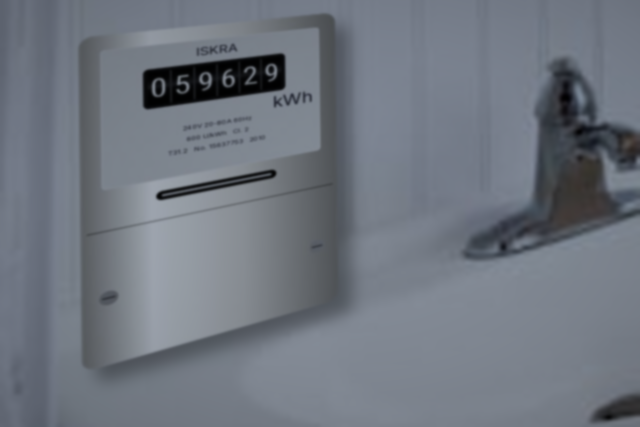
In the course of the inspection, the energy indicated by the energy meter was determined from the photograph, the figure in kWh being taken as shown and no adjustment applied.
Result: 59629 kWh
